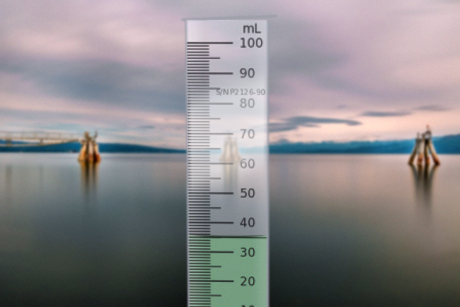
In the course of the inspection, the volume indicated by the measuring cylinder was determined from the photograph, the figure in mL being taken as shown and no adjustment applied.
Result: 35 mL
